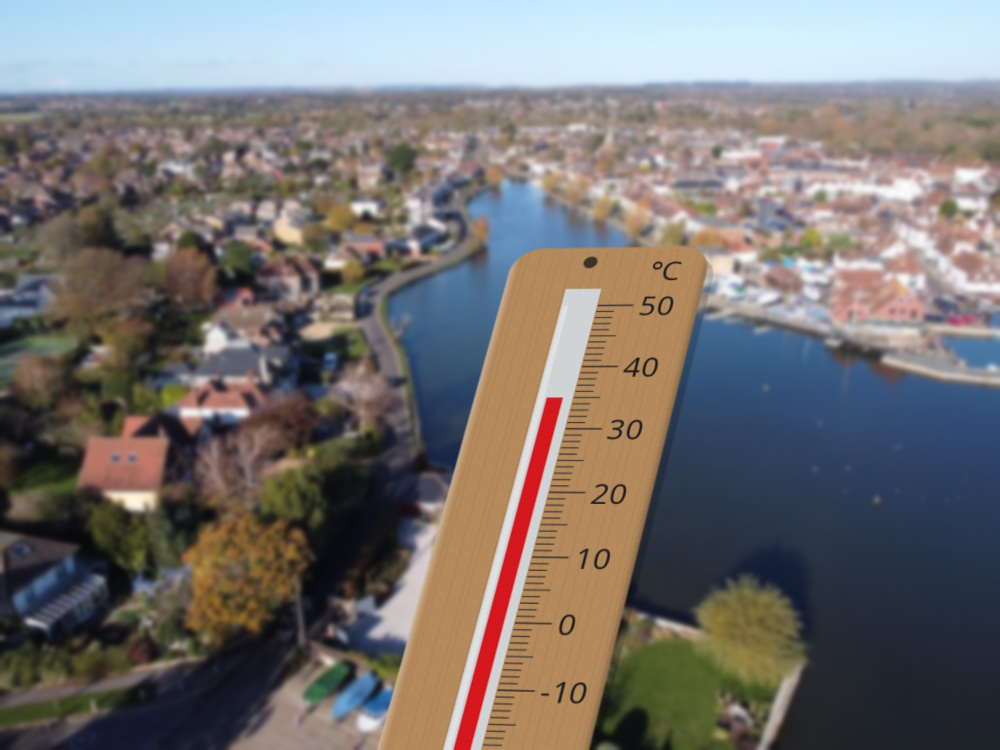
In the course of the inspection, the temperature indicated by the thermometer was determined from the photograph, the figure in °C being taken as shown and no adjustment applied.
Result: 35 °C
